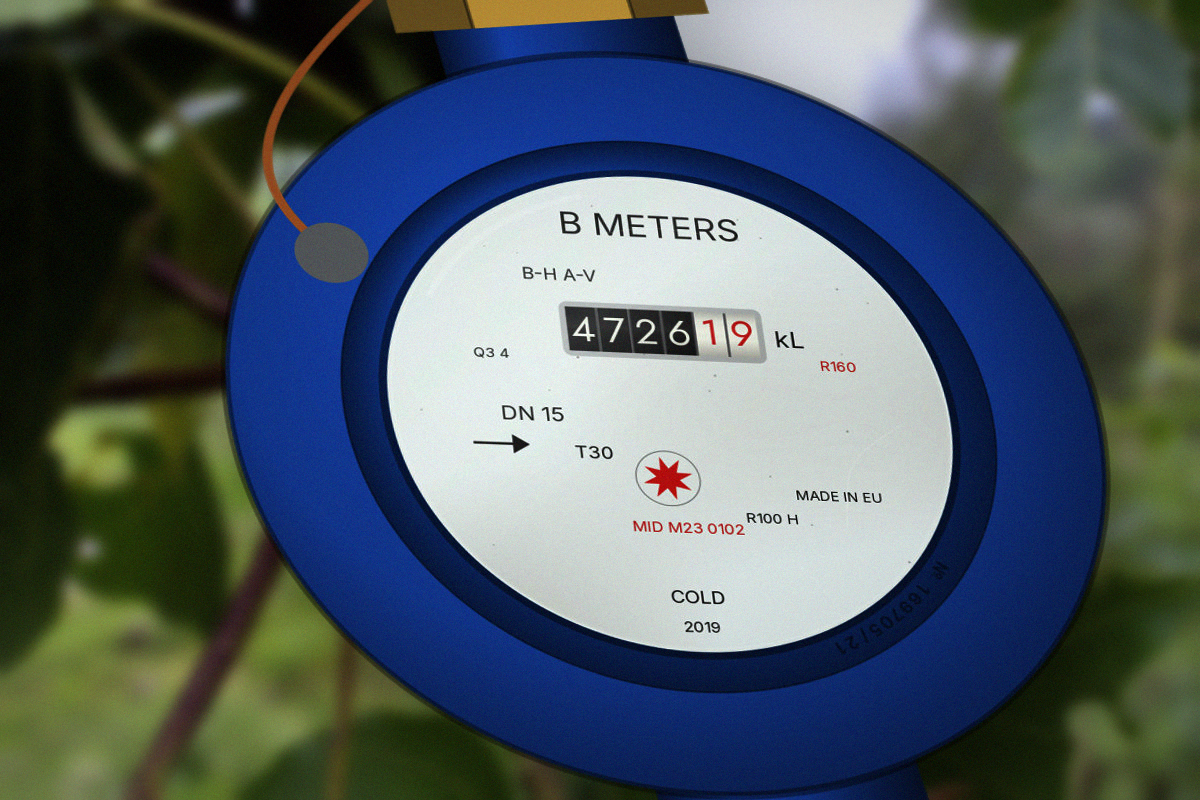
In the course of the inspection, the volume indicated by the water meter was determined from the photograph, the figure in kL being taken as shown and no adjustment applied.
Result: 4726.19 kL
